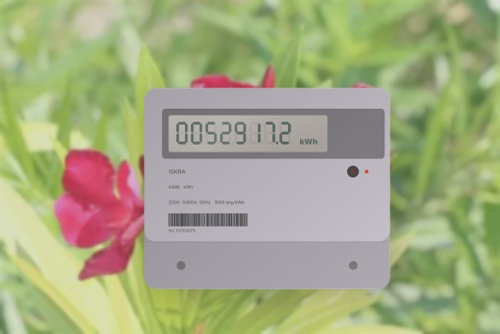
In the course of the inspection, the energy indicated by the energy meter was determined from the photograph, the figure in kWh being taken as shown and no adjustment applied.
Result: 52917.2 kWh
